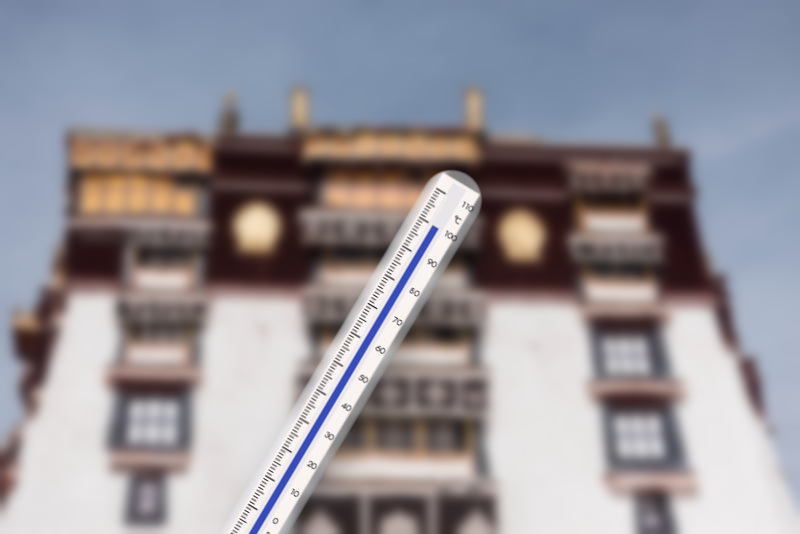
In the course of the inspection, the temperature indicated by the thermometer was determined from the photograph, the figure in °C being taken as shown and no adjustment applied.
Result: 100 °C
